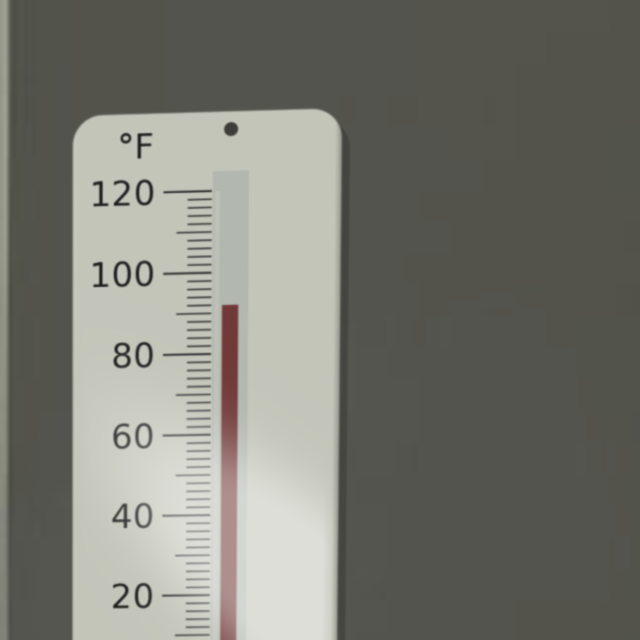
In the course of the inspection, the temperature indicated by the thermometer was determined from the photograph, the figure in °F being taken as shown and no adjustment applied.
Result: 92 °F
